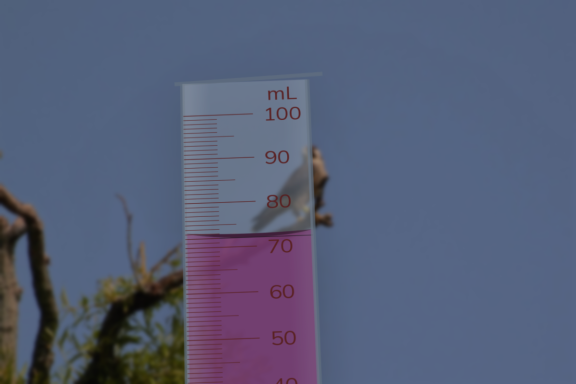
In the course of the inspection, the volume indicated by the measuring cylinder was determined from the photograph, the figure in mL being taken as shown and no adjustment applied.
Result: 72 mL
